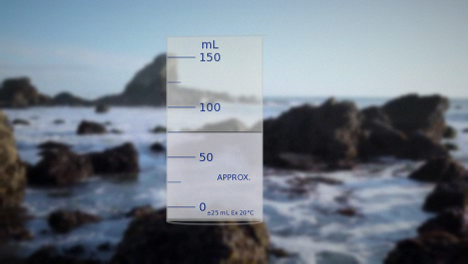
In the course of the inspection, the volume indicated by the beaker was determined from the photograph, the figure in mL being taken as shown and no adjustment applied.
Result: 75 mL
